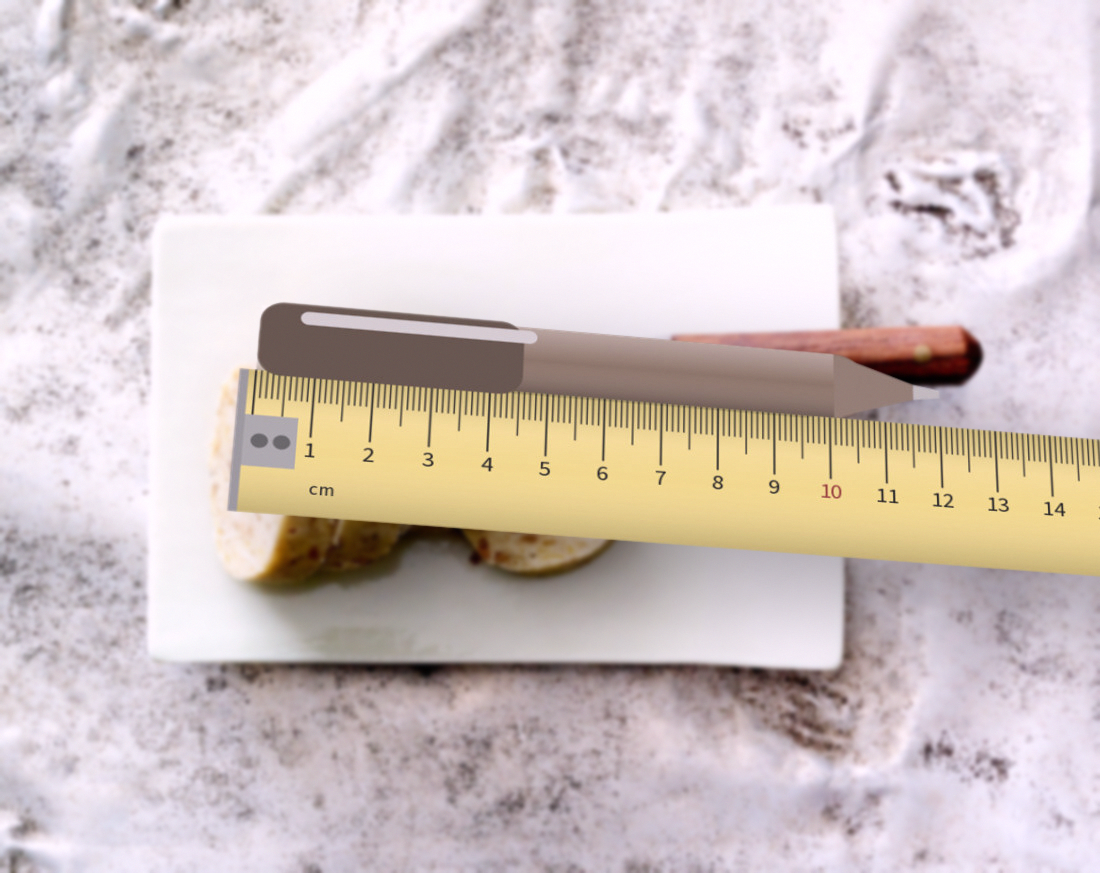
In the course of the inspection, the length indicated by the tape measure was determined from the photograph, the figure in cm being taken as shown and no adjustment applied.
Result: 12 cm
